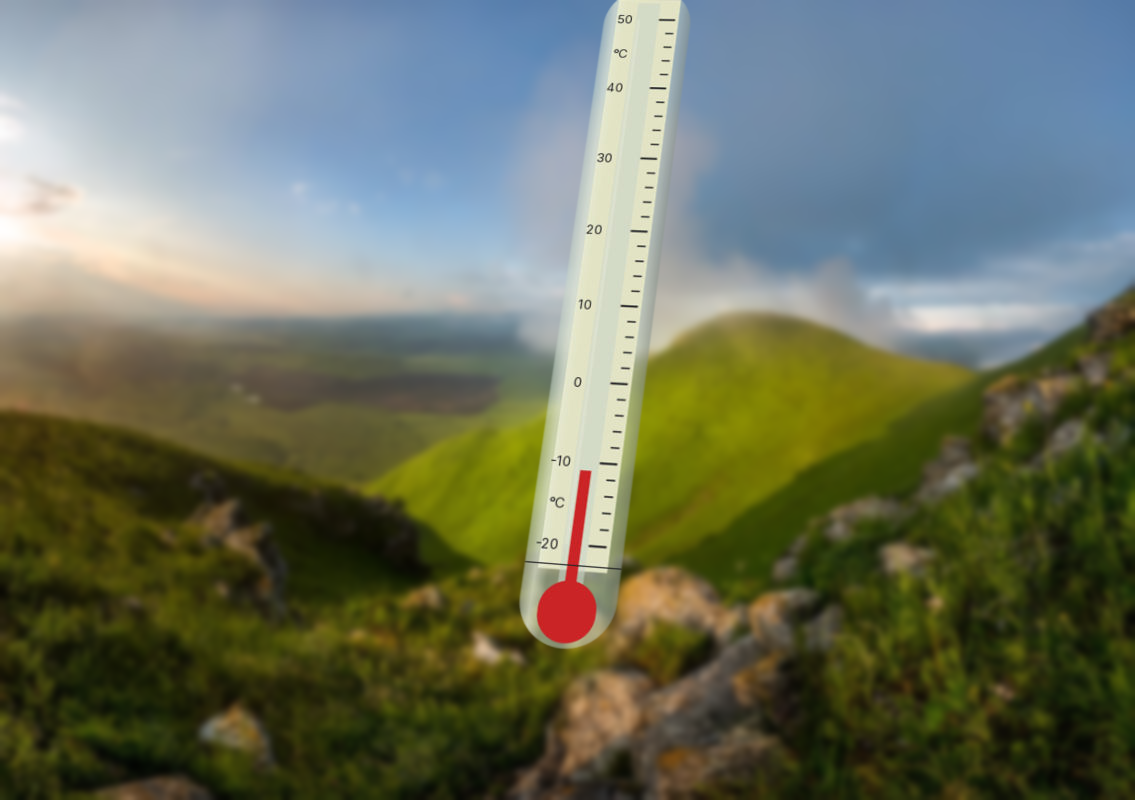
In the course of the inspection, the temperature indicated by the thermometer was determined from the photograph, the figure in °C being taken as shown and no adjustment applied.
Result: -11 °C
